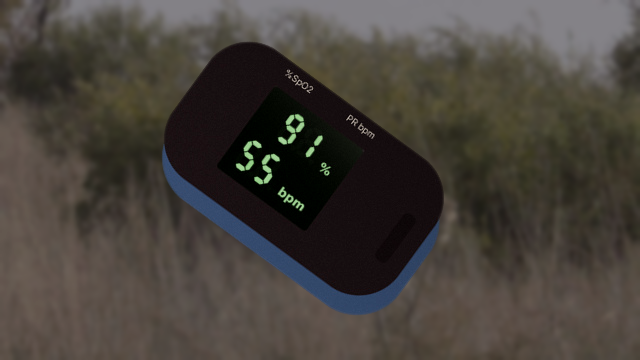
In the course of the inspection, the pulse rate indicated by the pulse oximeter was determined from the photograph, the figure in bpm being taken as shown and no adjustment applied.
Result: 55 bpm
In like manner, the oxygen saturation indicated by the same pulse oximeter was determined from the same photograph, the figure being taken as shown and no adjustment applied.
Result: 91 %
